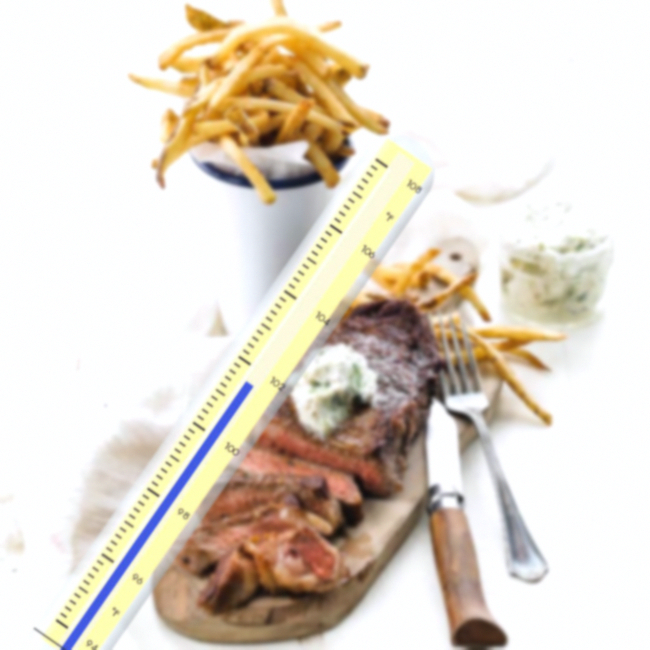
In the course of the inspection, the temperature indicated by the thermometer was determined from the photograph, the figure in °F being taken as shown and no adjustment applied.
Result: 101.6 °F
